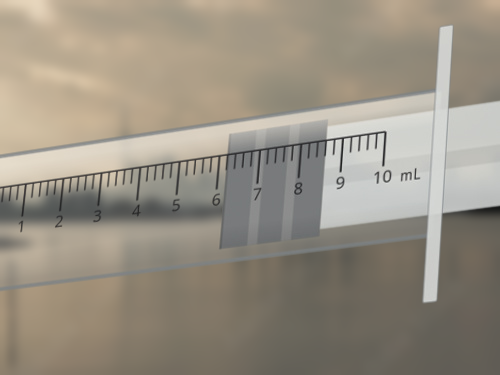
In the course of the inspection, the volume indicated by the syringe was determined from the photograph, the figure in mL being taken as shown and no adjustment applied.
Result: 6.2 mL
